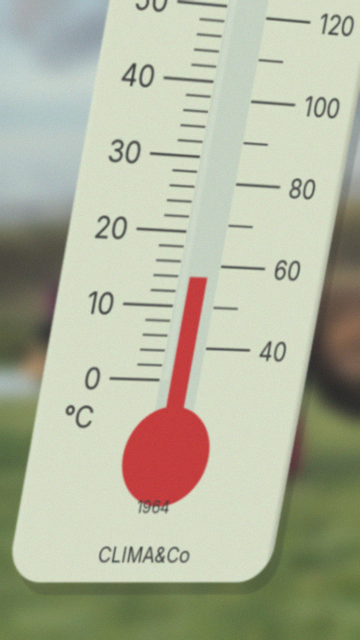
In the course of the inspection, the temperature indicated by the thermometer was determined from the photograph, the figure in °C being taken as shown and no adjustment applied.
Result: 14 °C
